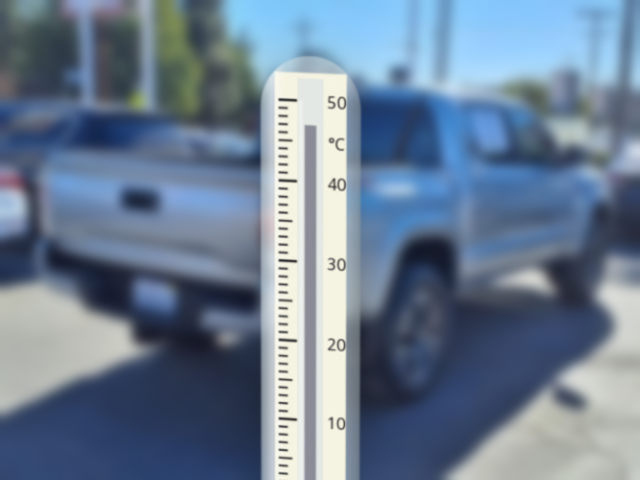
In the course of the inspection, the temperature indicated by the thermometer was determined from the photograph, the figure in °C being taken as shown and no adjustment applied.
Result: 47 °C
